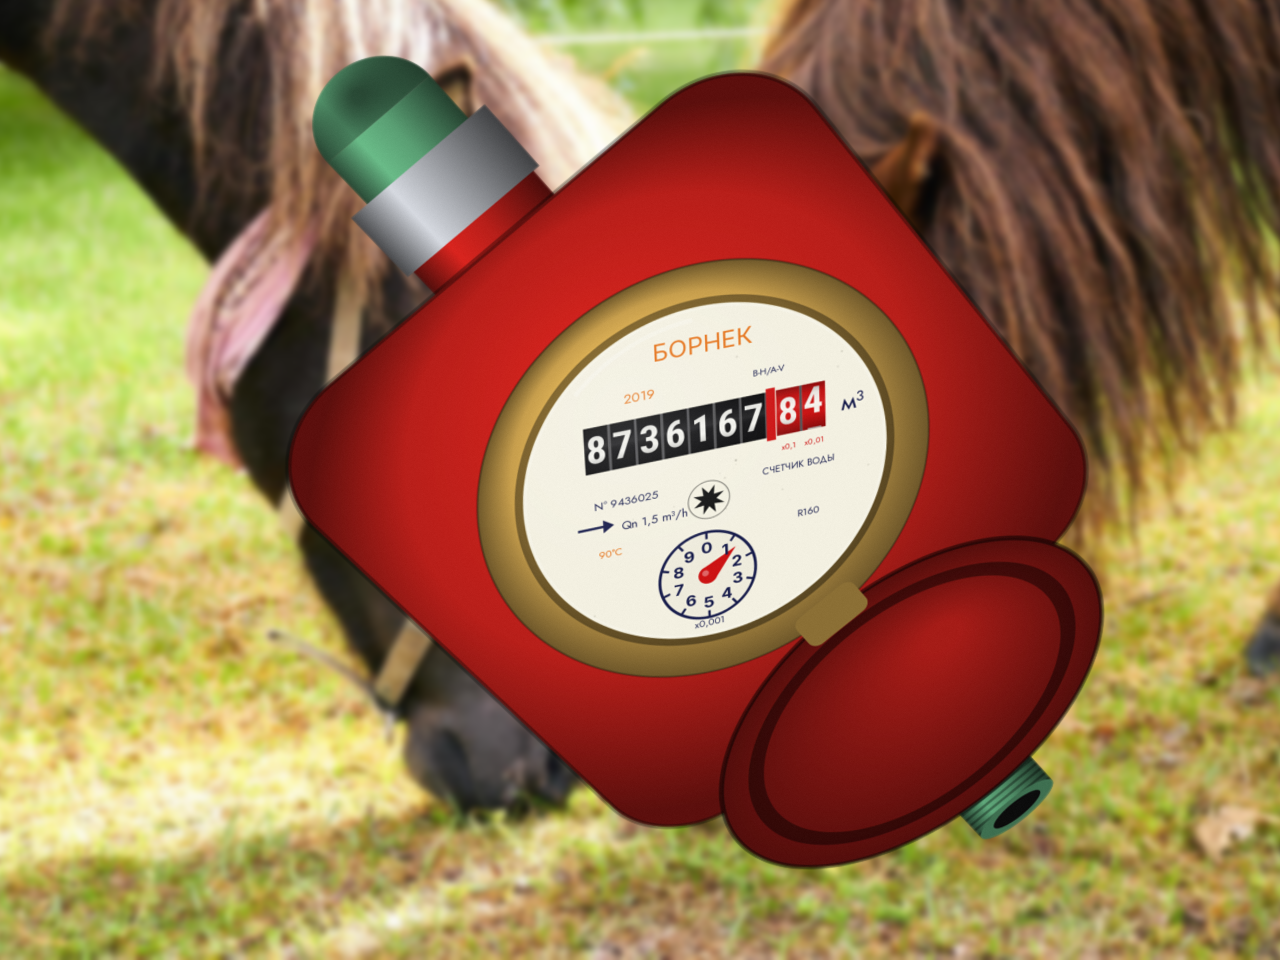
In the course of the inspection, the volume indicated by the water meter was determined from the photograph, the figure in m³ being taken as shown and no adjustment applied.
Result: 8736167.841 m³
